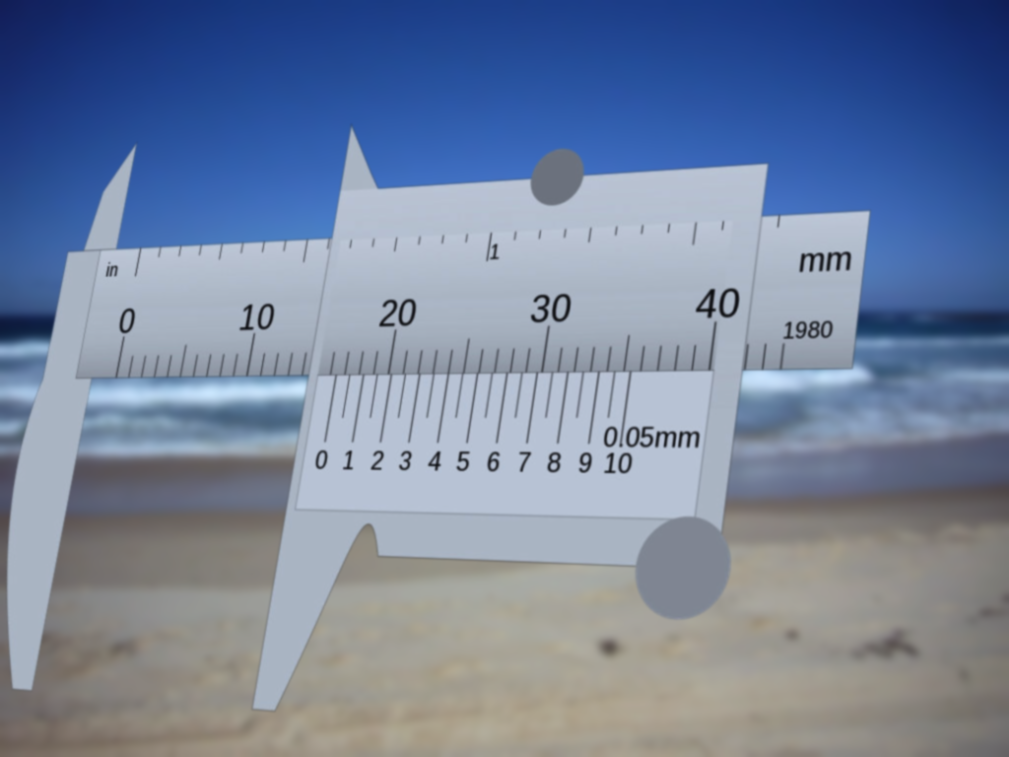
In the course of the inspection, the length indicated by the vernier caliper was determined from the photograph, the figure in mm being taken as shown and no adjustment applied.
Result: 16.4 mm
